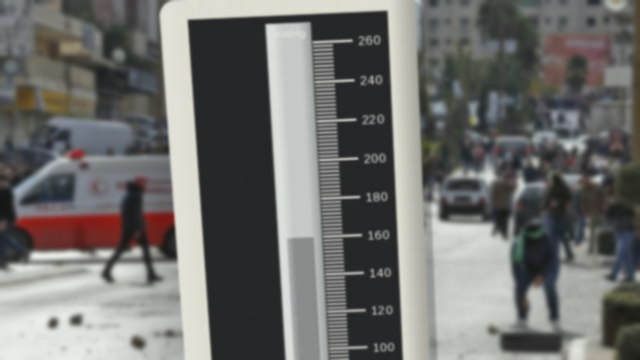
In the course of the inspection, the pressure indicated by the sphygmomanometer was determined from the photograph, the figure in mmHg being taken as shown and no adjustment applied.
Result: 160 mmHg
